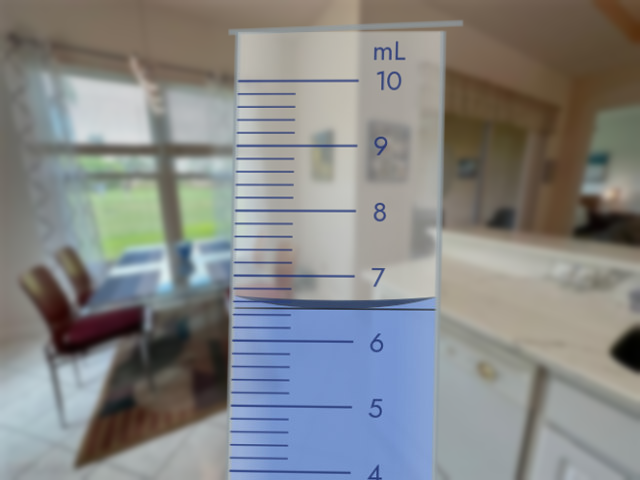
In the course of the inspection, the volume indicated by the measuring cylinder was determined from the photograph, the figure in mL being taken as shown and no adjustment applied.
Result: 6.5 mL
